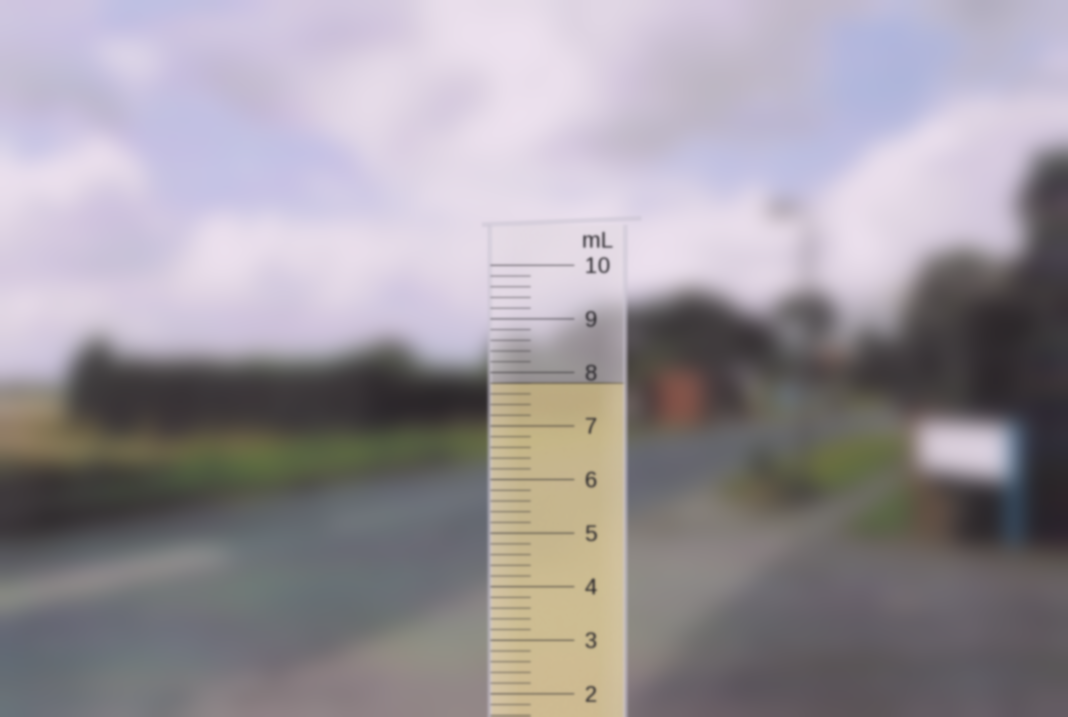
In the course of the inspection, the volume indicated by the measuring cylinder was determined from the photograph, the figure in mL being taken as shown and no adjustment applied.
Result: 7.8 mL
